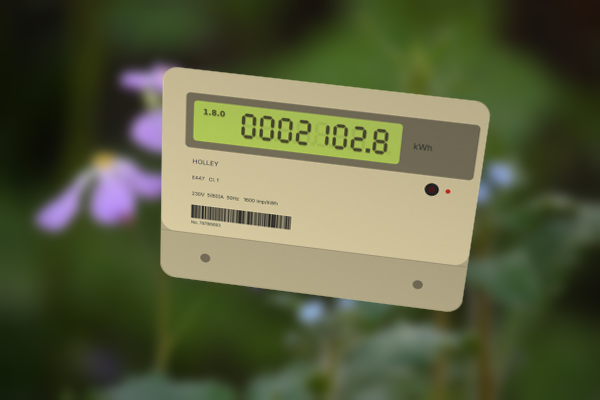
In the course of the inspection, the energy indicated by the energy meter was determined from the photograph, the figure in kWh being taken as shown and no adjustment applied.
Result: 2102.8 kWh
